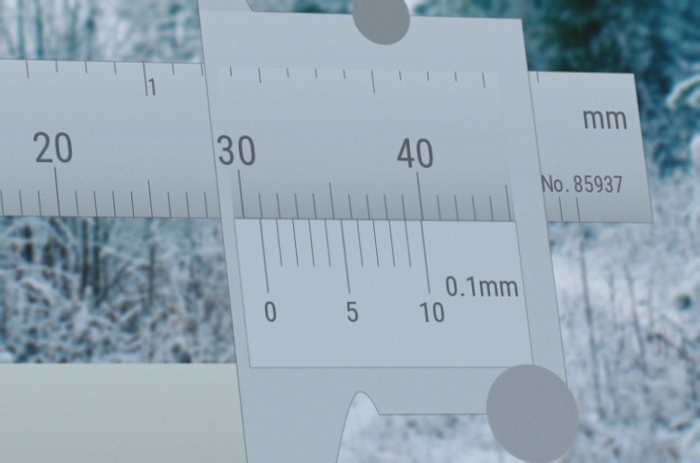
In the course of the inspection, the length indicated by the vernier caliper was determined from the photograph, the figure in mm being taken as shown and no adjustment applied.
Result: 30.9 mm
